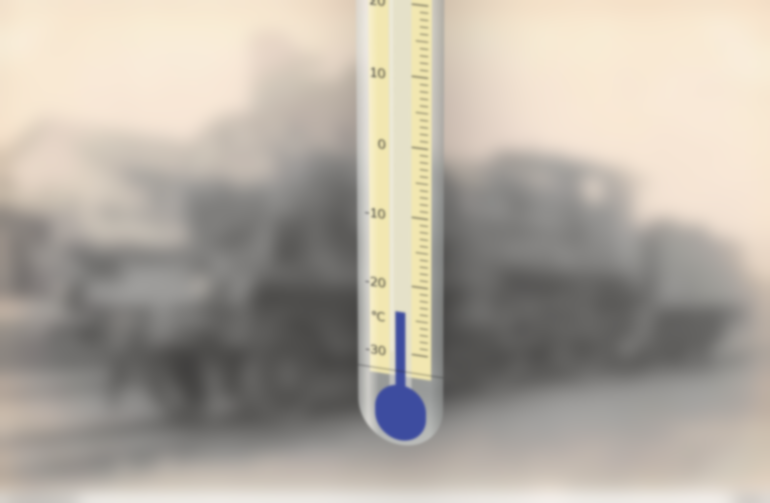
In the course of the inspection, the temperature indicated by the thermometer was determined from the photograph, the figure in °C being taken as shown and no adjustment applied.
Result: -24 °C
